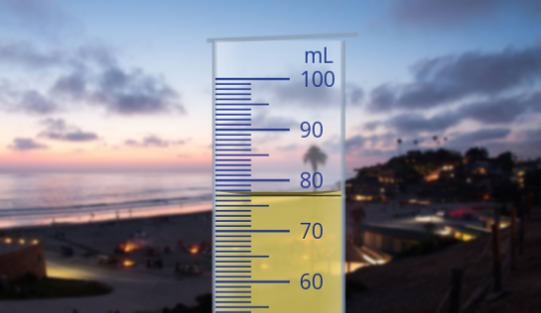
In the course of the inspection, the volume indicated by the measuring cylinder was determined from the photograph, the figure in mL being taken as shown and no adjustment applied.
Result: 77 mL
